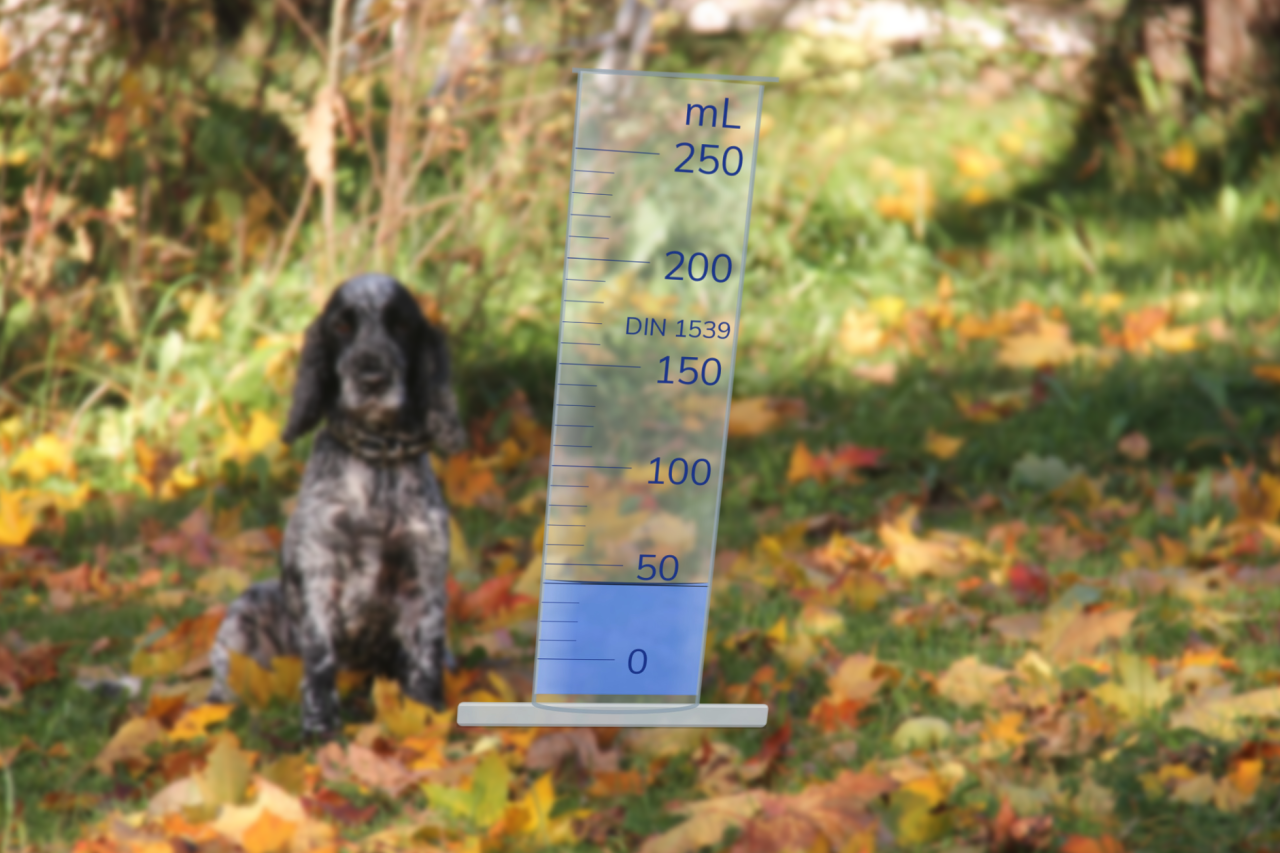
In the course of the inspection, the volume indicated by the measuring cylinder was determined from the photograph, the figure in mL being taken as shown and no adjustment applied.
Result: 40 mL
